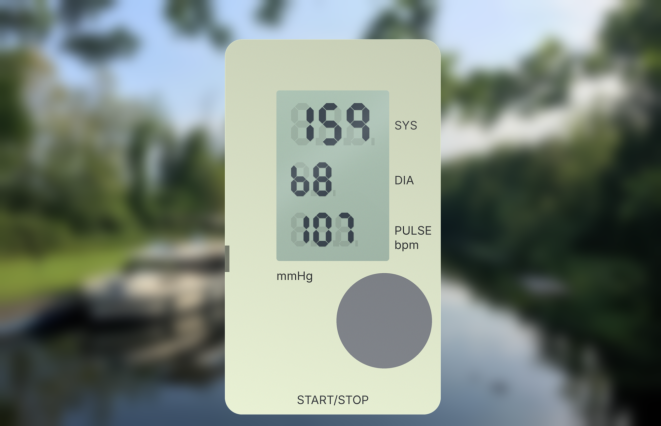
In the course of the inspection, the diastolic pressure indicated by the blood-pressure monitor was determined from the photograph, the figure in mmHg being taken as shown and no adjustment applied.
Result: 68 mmHg
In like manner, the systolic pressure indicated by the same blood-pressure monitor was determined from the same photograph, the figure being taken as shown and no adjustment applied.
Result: 159 mmHg
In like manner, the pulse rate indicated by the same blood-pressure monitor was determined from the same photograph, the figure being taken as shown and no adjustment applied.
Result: 107 bpm
